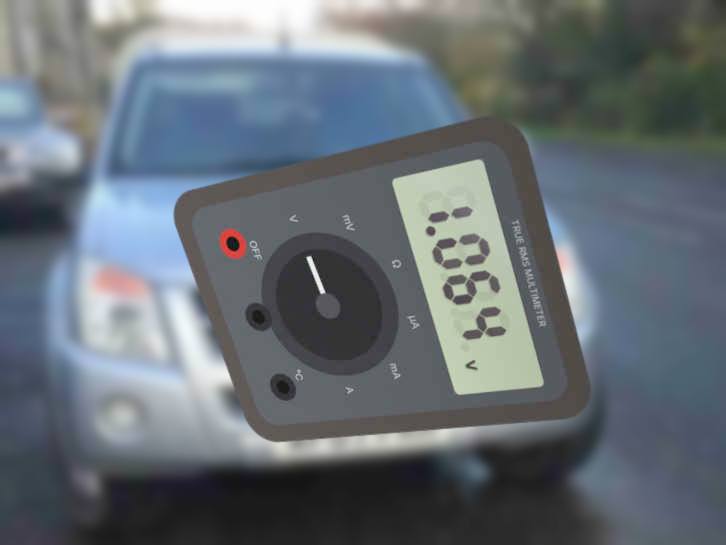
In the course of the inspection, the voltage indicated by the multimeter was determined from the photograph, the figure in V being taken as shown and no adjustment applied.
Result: 1.064 V
